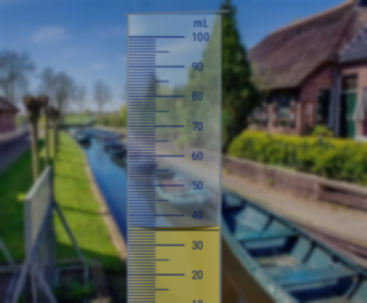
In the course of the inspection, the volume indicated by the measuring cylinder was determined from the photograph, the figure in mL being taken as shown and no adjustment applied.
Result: 35 mL
